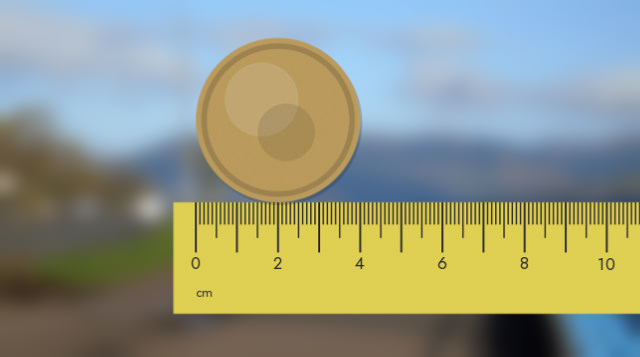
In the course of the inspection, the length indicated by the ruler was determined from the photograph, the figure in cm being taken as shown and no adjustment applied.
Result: 4 cm
